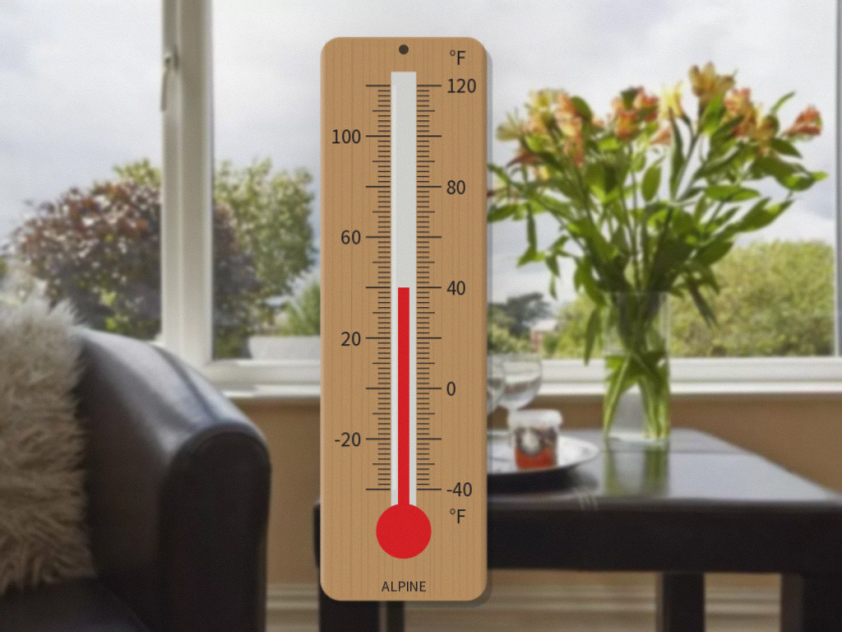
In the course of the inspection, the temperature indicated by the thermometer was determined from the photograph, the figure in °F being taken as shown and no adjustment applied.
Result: 40 °F
